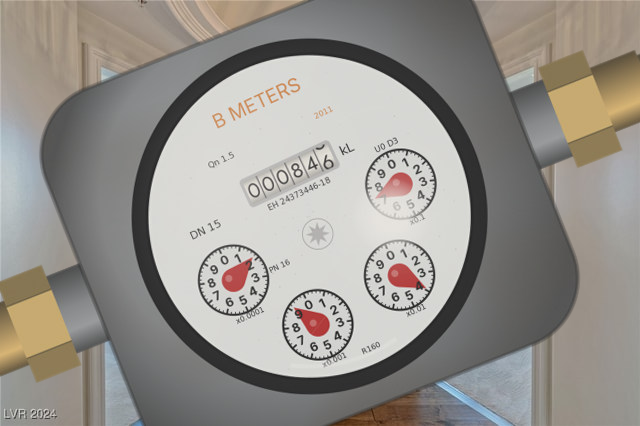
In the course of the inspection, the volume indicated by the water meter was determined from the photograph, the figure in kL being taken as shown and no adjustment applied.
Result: 845.7391 kL
